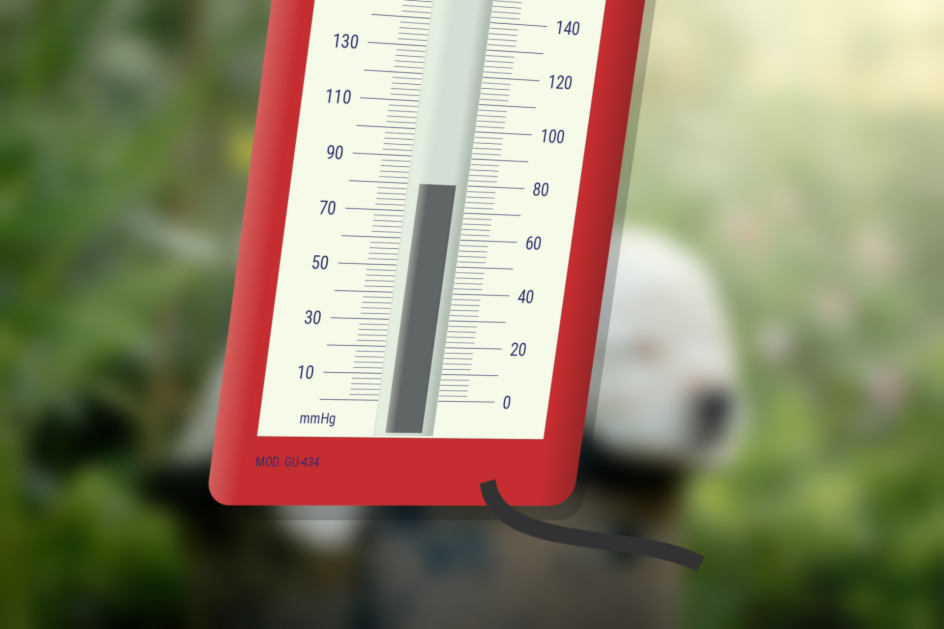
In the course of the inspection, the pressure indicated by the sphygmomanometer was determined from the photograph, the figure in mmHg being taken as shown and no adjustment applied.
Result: 80 mmHg
